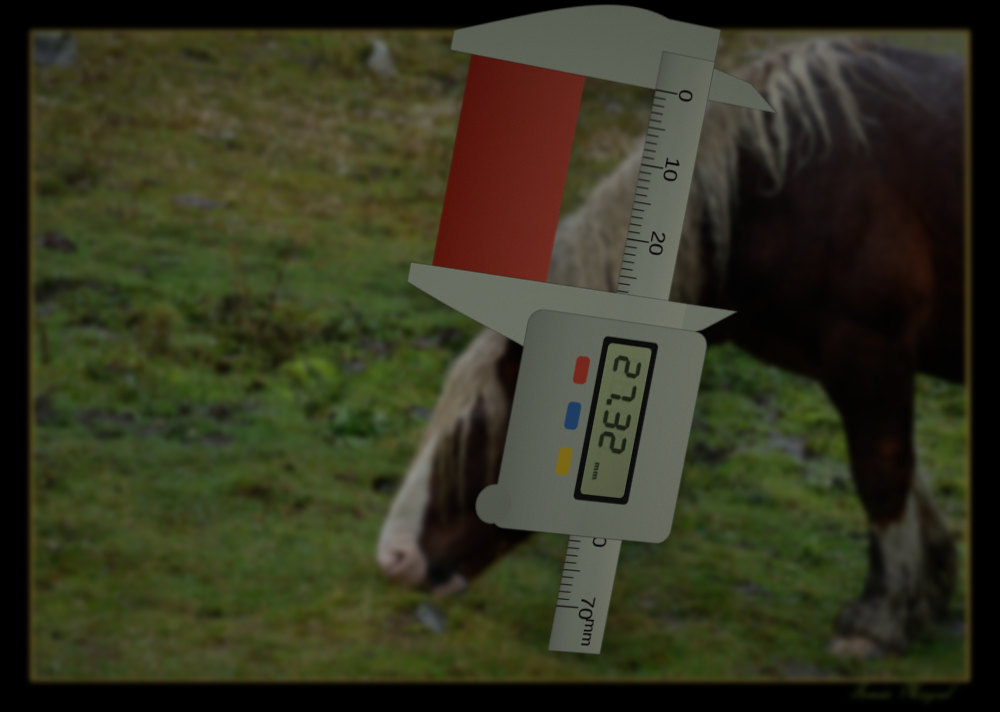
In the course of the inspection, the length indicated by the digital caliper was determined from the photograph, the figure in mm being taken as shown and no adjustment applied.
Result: 27.32 mm
